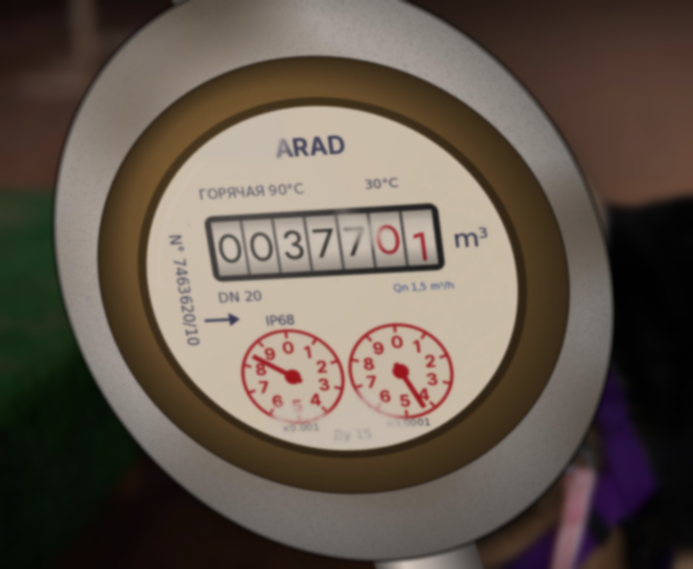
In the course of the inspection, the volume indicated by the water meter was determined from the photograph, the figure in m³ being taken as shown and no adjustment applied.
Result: 377.0084 m³
